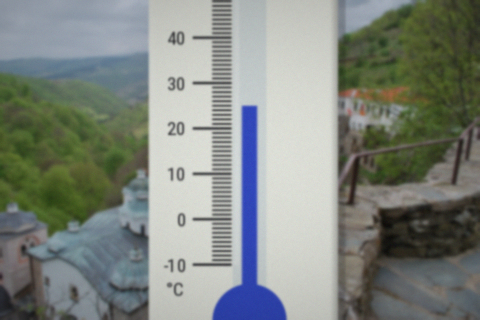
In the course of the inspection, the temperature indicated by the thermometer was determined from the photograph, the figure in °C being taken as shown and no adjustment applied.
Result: 25 °C
